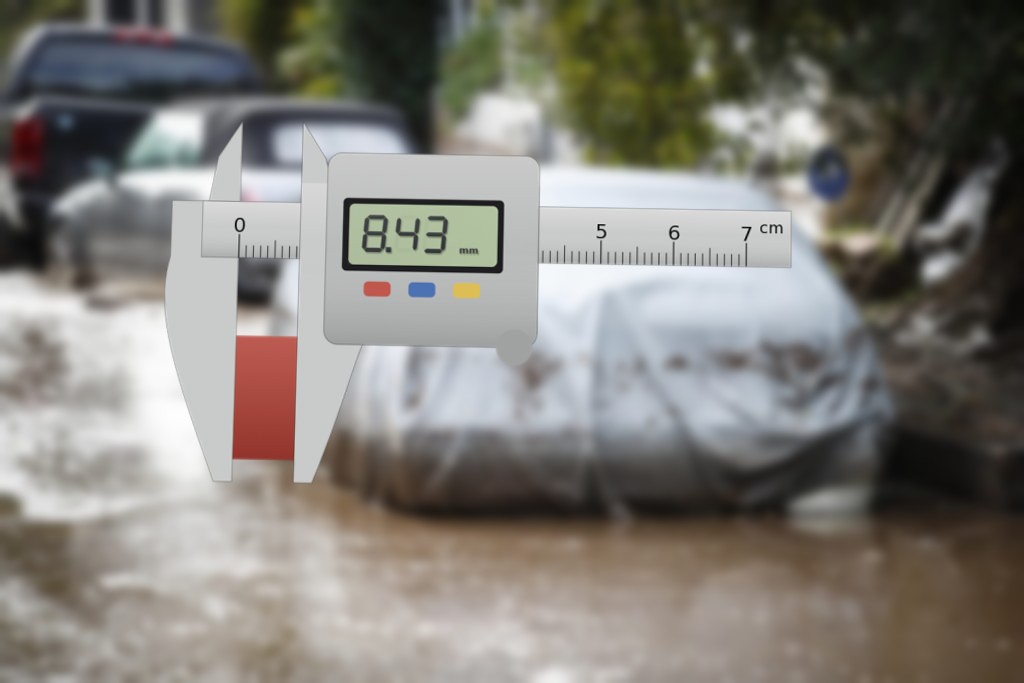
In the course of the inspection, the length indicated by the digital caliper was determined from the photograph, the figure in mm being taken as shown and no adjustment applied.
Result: 8.43 mm
